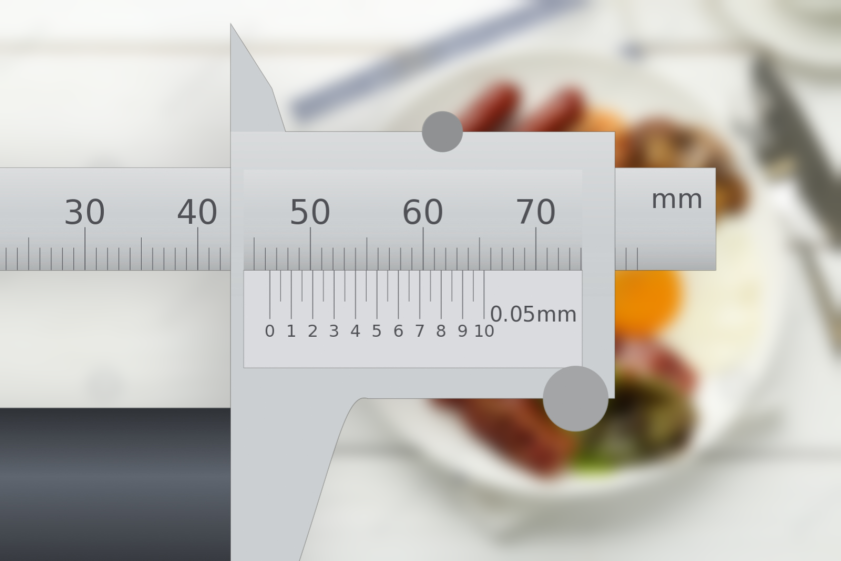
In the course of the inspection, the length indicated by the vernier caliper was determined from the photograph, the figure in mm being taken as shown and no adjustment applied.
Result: 46.4 mm
